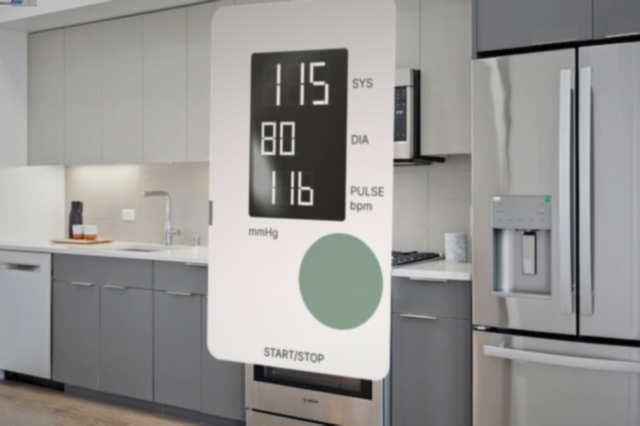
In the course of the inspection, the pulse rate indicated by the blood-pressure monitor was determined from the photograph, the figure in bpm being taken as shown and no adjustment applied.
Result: 116 bpm
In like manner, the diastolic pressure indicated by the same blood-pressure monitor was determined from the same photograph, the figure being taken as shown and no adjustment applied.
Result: 80 mmHg
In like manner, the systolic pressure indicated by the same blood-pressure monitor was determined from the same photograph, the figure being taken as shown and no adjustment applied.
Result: 115 mmHg
